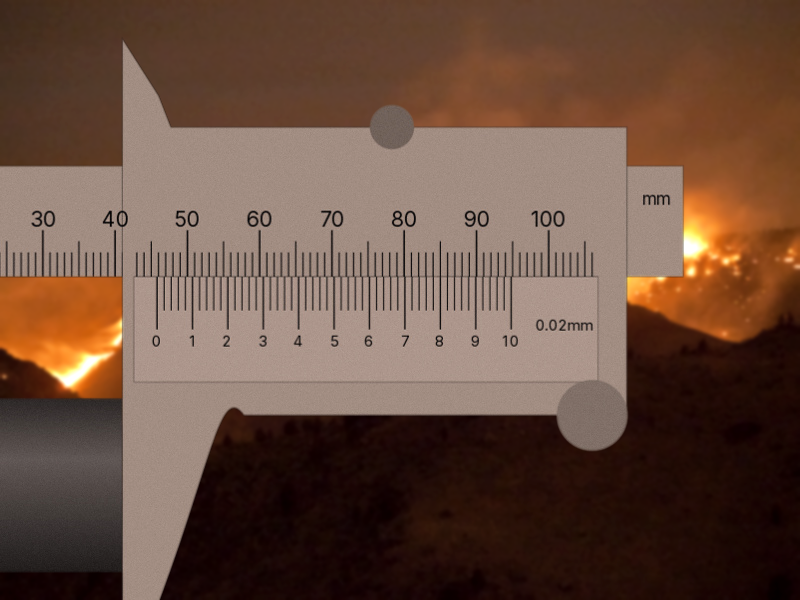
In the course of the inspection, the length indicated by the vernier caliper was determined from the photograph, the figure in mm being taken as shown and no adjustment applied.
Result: 45.8 mm
